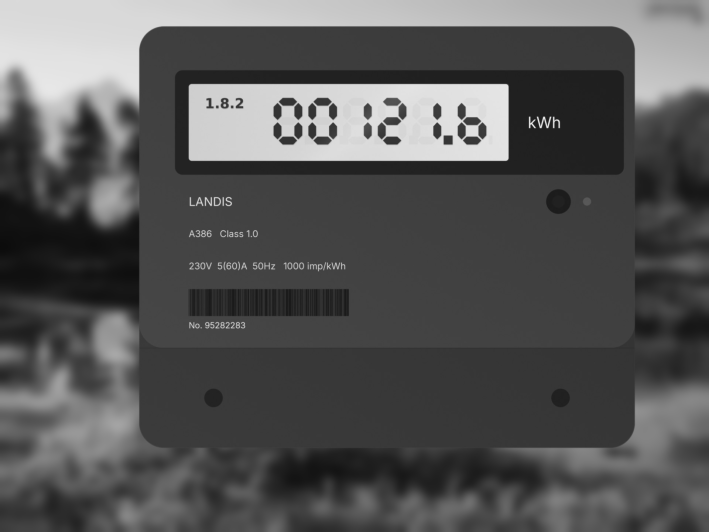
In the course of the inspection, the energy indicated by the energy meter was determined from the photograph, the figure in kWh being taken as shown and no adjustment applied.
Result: 121.6 kWh
